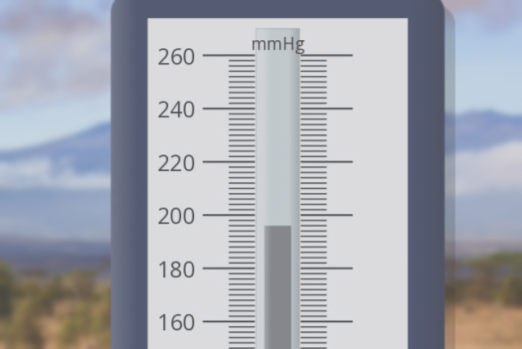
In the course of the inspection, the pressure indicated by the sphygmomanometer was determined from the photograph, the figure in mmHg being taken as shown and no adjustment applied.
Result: 196 mmHg
